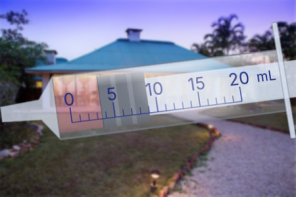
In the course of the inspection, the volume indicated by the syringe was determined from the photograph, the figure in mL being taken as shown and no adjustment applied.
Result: 3.5 mL
